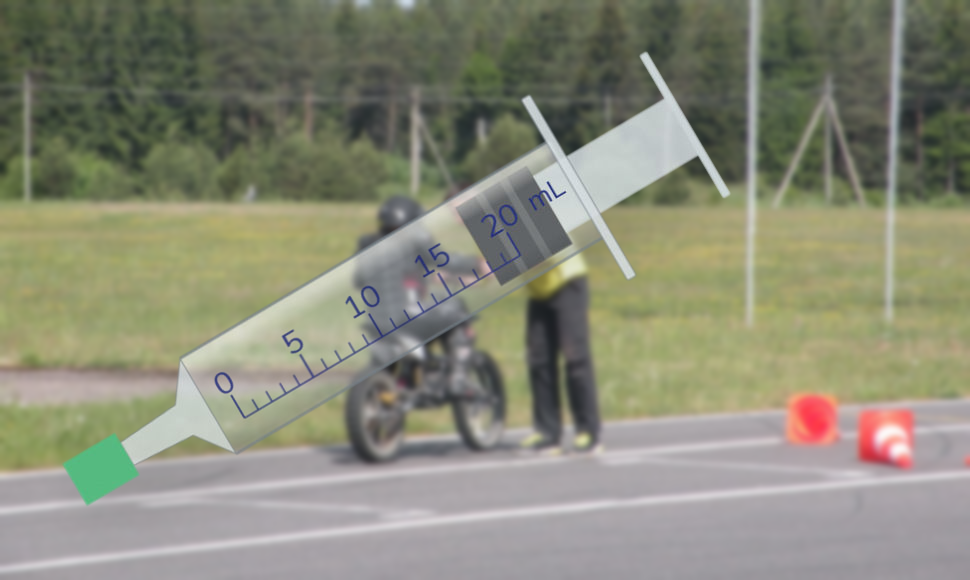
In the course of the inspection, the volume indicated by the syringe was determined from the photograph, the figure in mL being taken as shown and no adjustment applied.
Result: 18 mL
